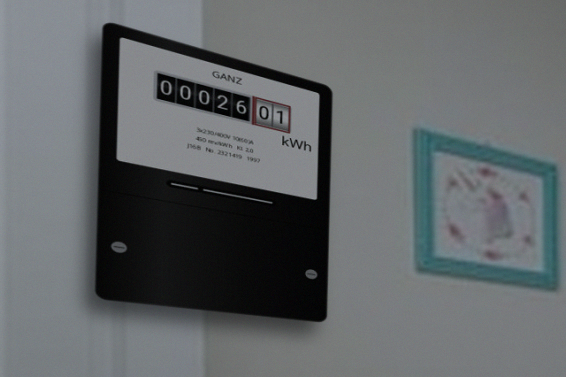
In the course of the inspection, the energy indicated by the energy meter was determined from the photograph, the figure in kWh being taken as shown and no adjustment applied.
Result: 26.01 kWh
